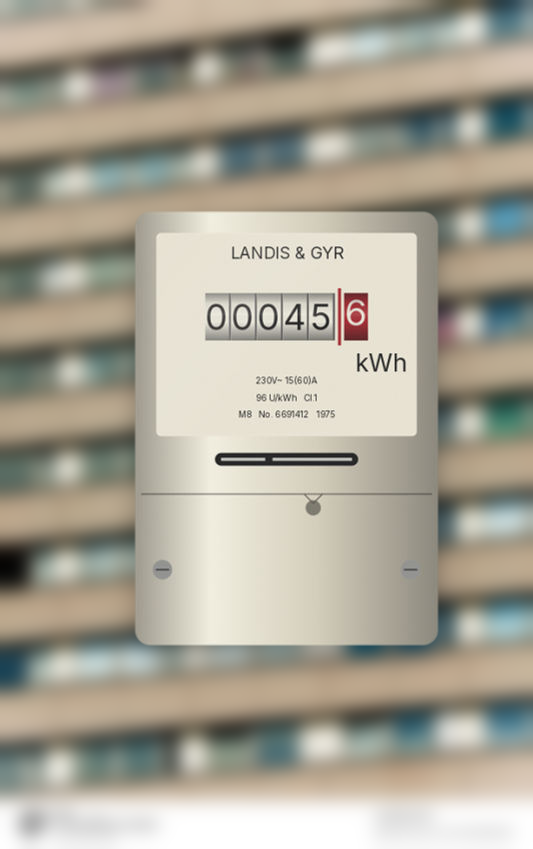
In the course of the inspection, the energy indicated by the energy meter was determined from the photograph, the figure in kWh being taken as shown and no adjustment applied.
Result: 45.6 kWh
